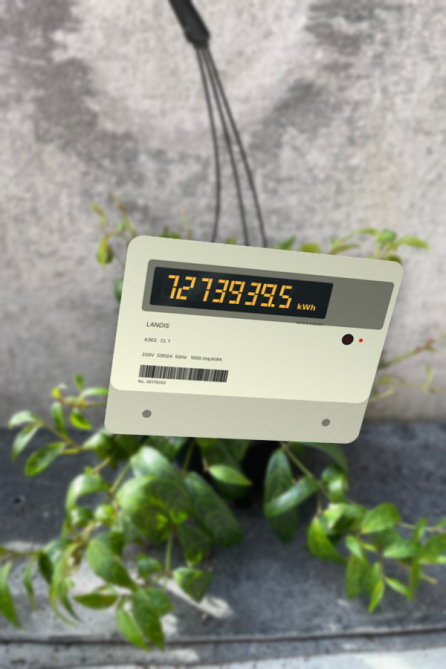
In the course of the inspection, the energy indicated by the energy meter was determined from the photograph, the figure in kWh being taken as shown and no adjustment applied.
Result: 7273939.5 kWh
